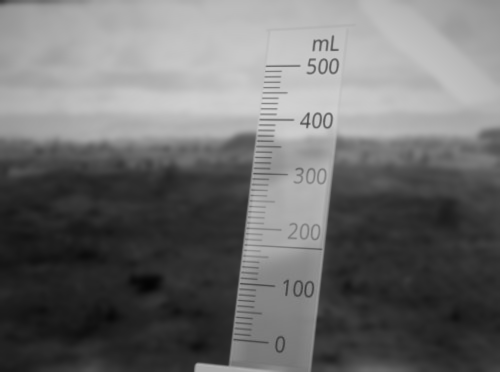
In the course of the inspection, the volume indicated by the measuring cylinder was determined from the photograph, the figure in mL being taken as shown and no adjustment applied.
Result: 170 mL
